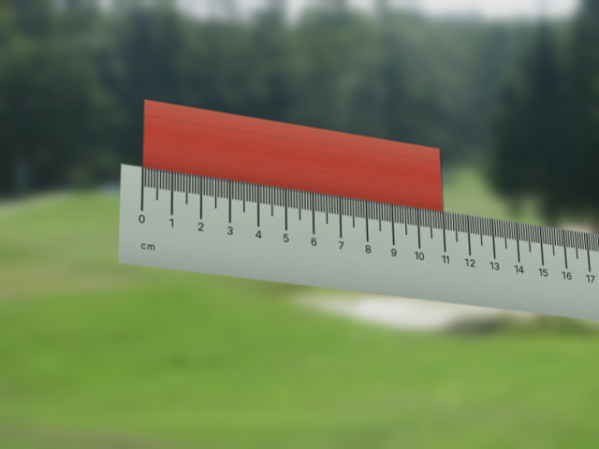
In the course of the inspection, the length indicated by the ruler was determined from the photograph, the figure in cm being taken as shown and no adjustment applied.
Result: 11 cm
